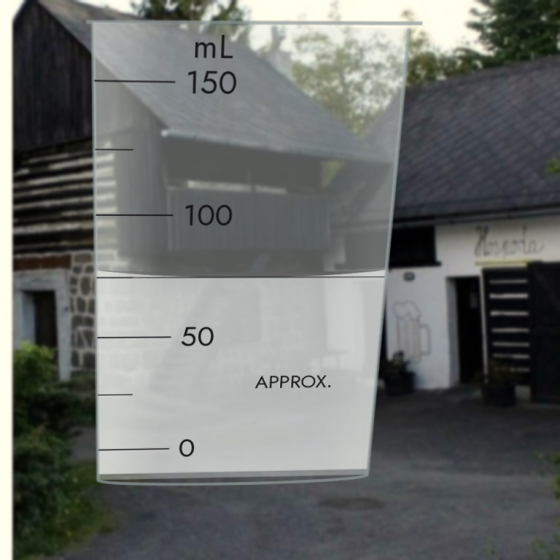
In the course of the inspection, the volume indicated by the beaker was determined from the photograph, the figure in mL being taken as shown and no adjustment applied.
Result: 75 mL
